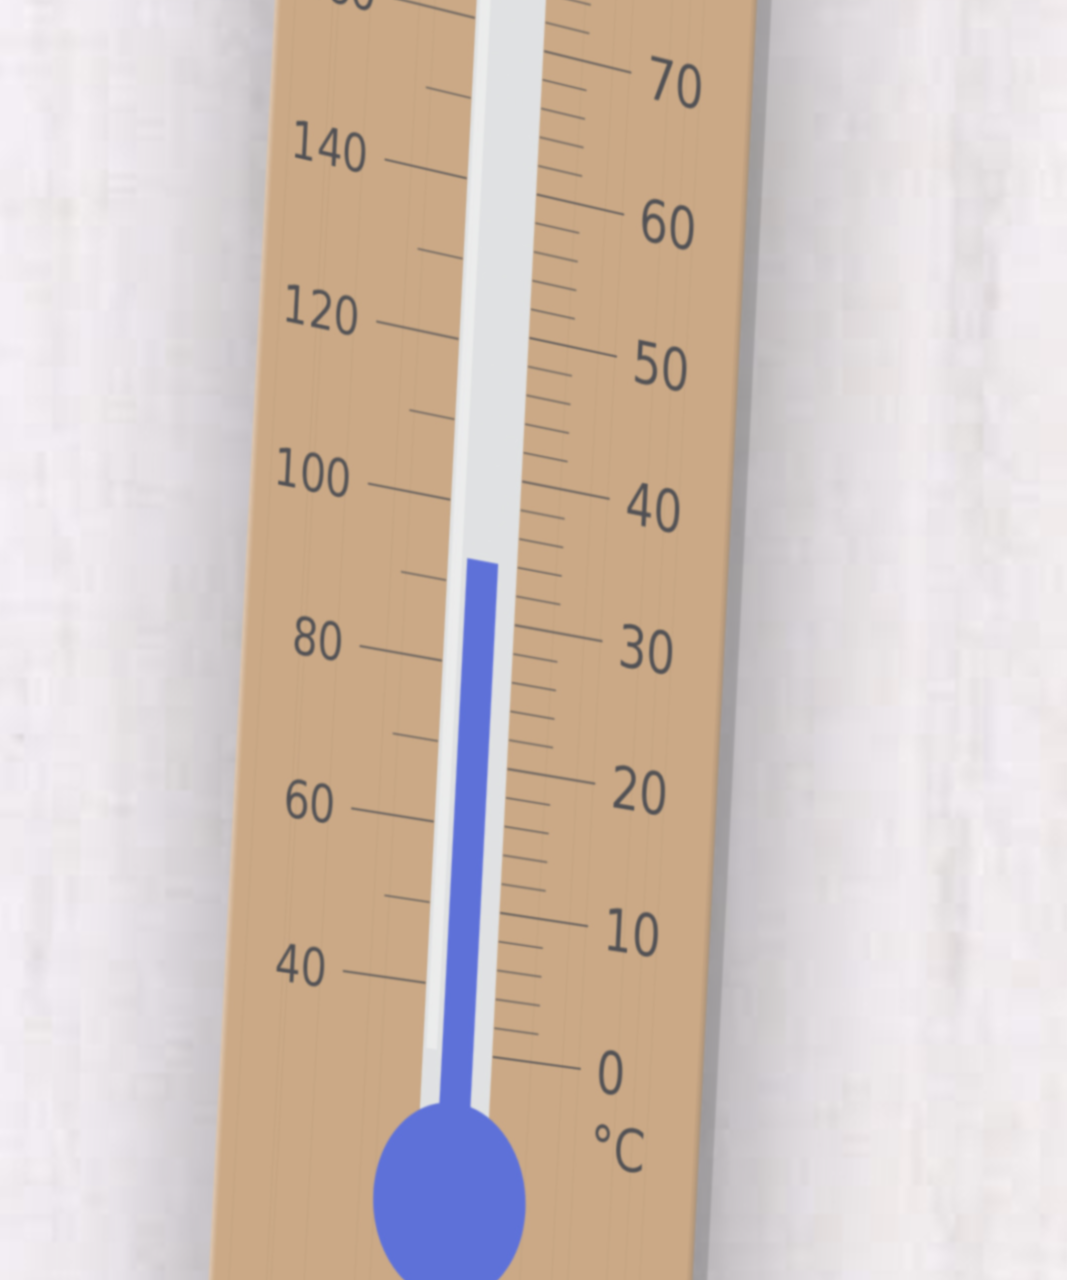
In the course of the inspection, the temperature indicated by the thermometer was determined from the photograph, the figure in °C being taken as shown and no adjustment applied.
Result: 34 °C
